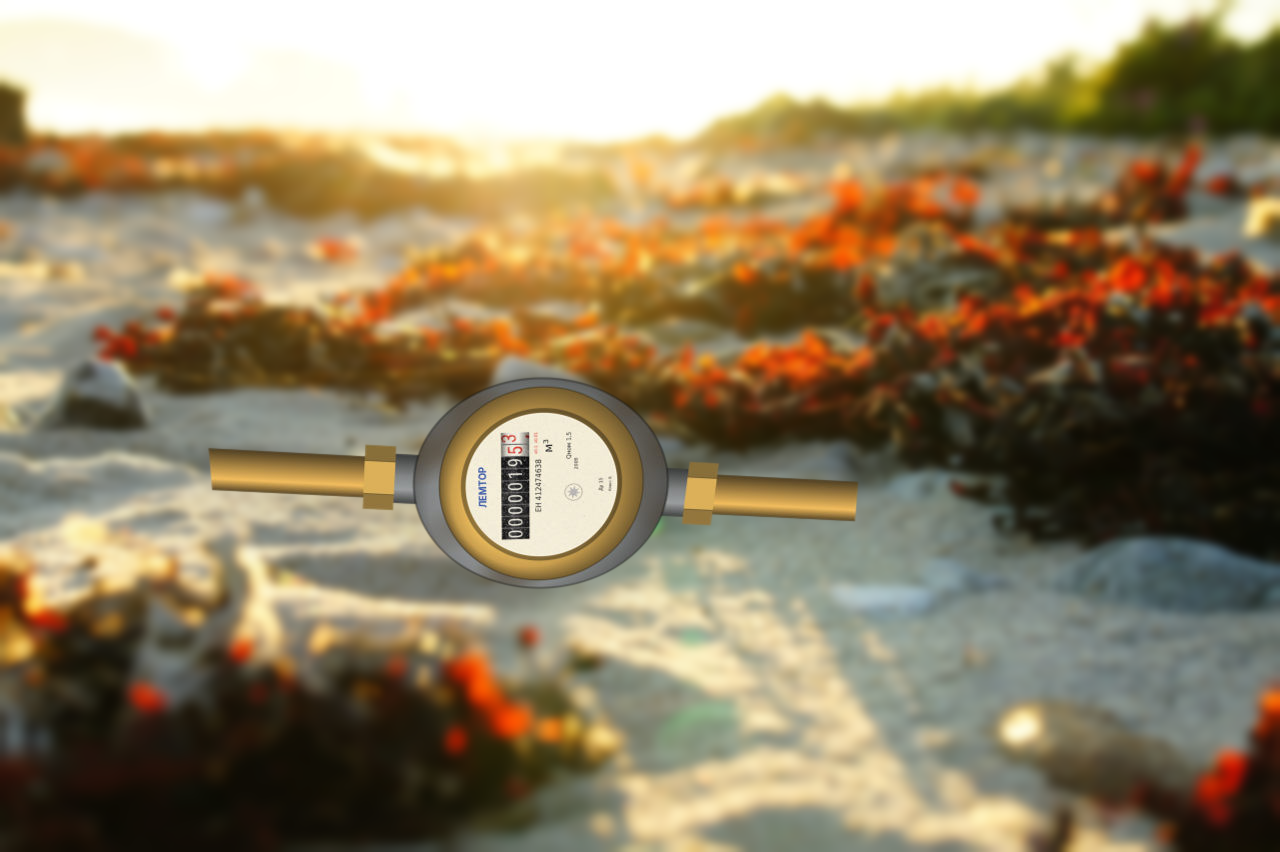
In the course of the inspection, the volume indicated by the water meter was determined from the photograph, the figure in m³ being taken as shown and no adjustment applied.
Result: 19.53 m³
